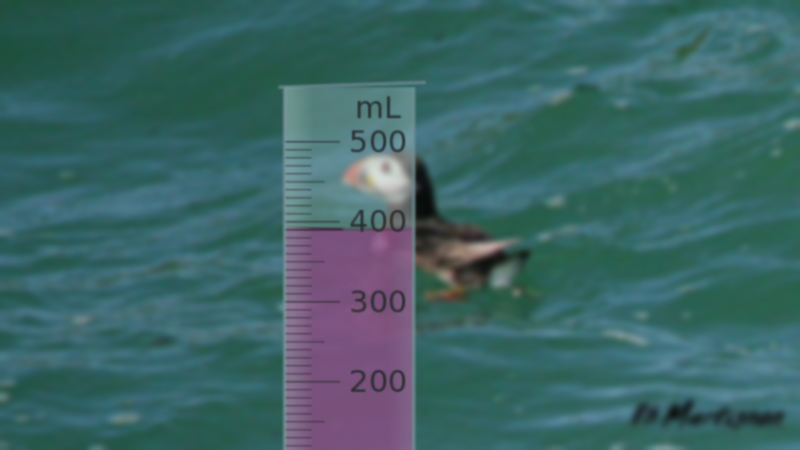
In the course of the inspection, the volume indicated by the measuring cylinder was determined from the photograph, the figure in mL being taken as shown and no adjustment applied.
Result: 390 mL
